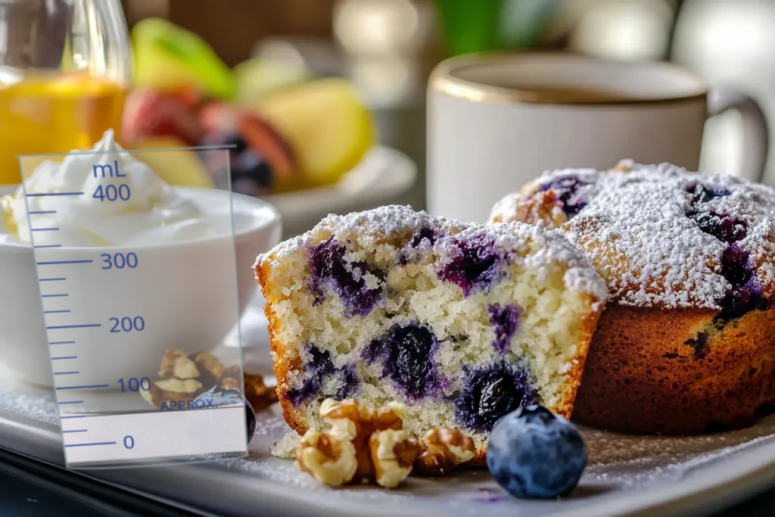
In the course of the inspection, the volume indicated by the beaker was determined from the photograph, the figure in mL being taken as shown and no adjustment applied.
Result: 50 mL
